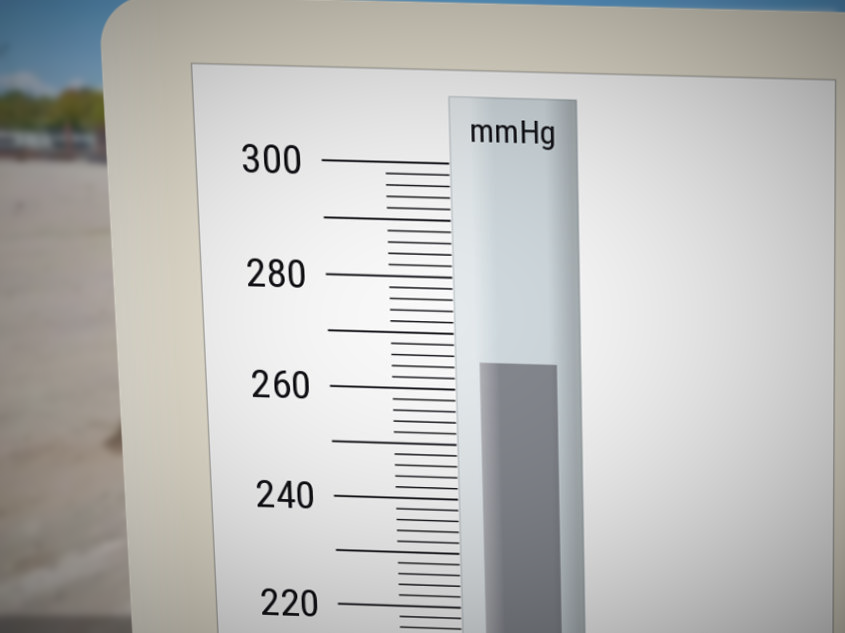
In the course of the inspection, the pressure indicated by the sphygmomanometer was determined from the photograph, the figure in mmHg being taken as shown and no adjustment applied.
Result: 265 mmHg
